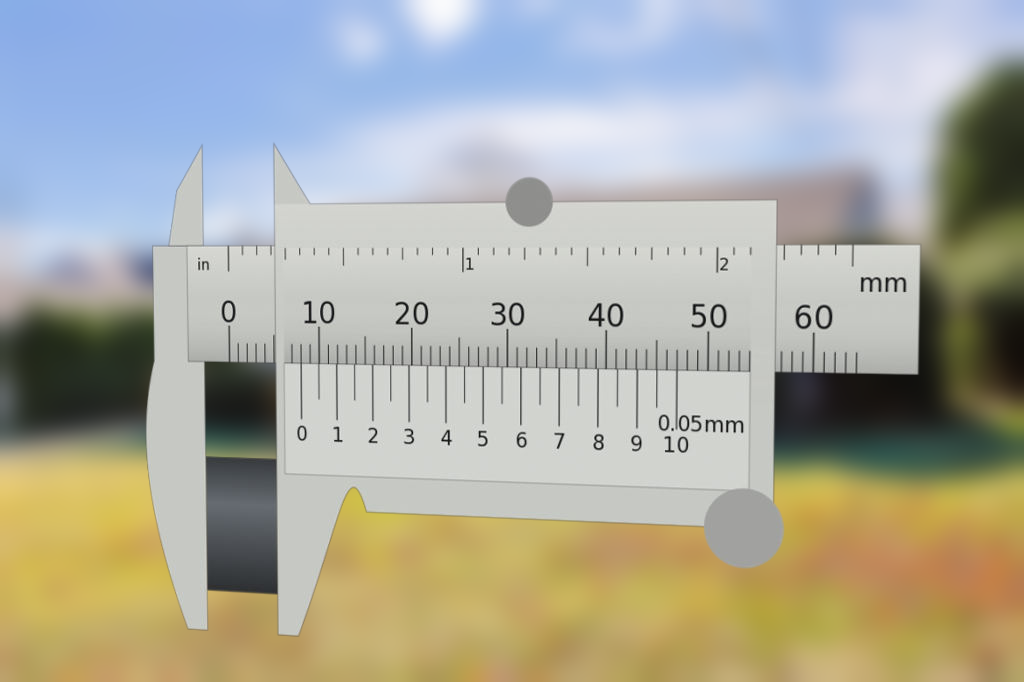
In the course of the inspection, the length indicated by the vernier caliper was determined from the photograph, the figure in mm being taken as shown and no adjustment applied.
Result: 8.0 mm
